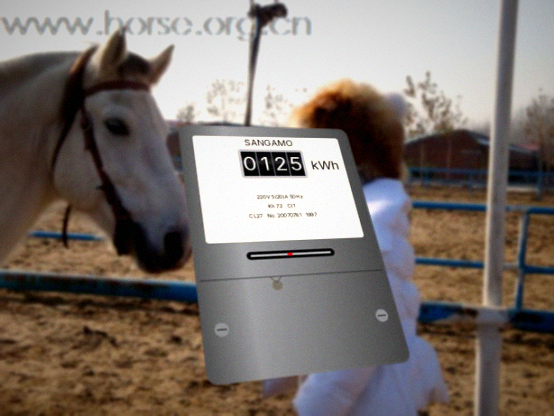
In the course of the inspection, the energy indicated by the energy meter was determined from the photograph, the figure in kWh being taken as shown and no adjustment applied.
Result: 125 kWh
